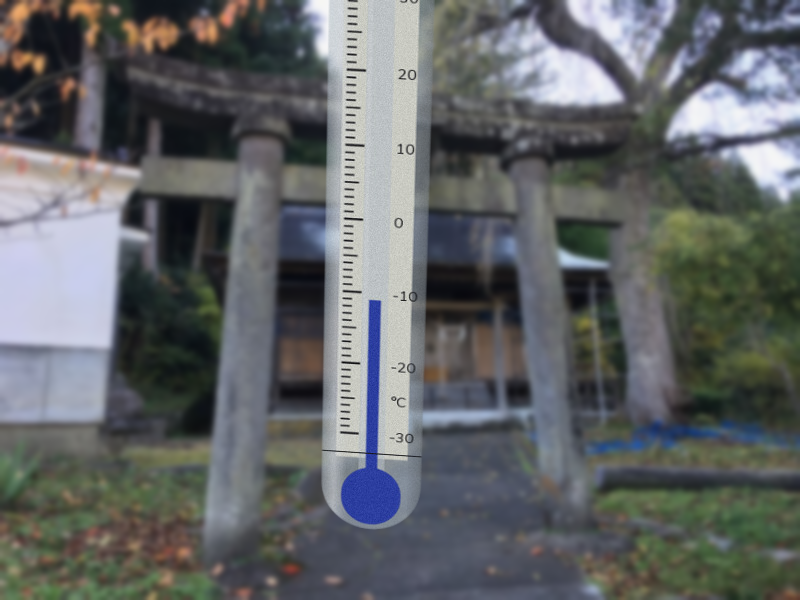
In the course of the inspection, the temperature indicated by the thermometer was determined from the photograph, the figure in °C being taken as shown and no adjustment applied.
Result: -11 °C
